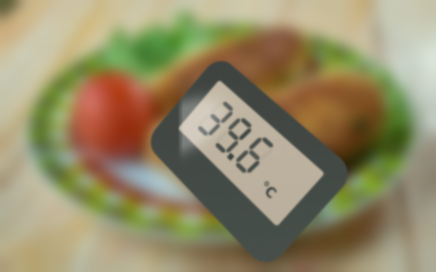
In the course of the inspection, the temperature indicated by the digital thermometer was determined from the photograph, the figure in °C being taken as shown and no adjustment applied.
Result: 39.6 °C
